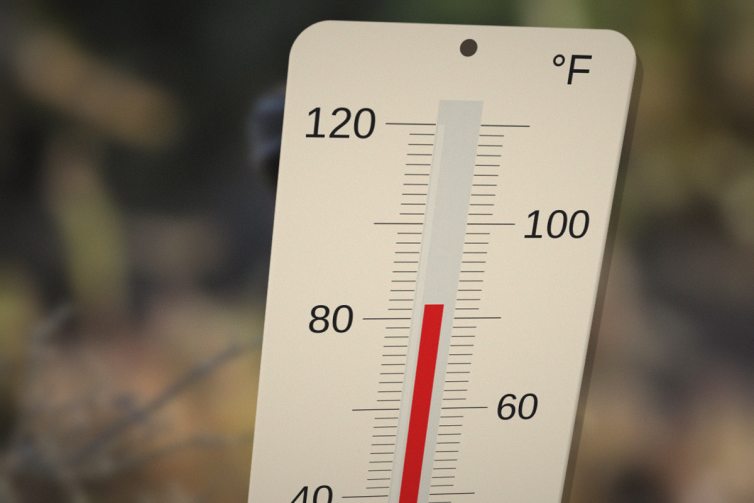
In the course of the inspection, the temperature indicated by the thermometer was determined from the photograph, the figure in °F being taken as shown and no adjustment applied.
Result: 83 °F
